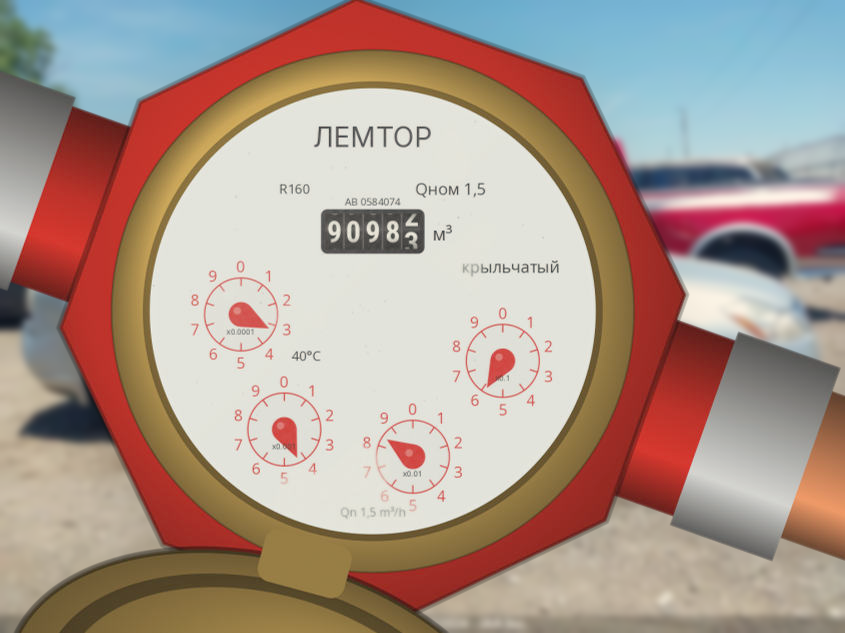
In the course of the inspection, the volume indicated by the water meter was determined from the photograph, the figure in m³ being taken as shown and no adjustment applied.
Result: 90982.5843 m³
